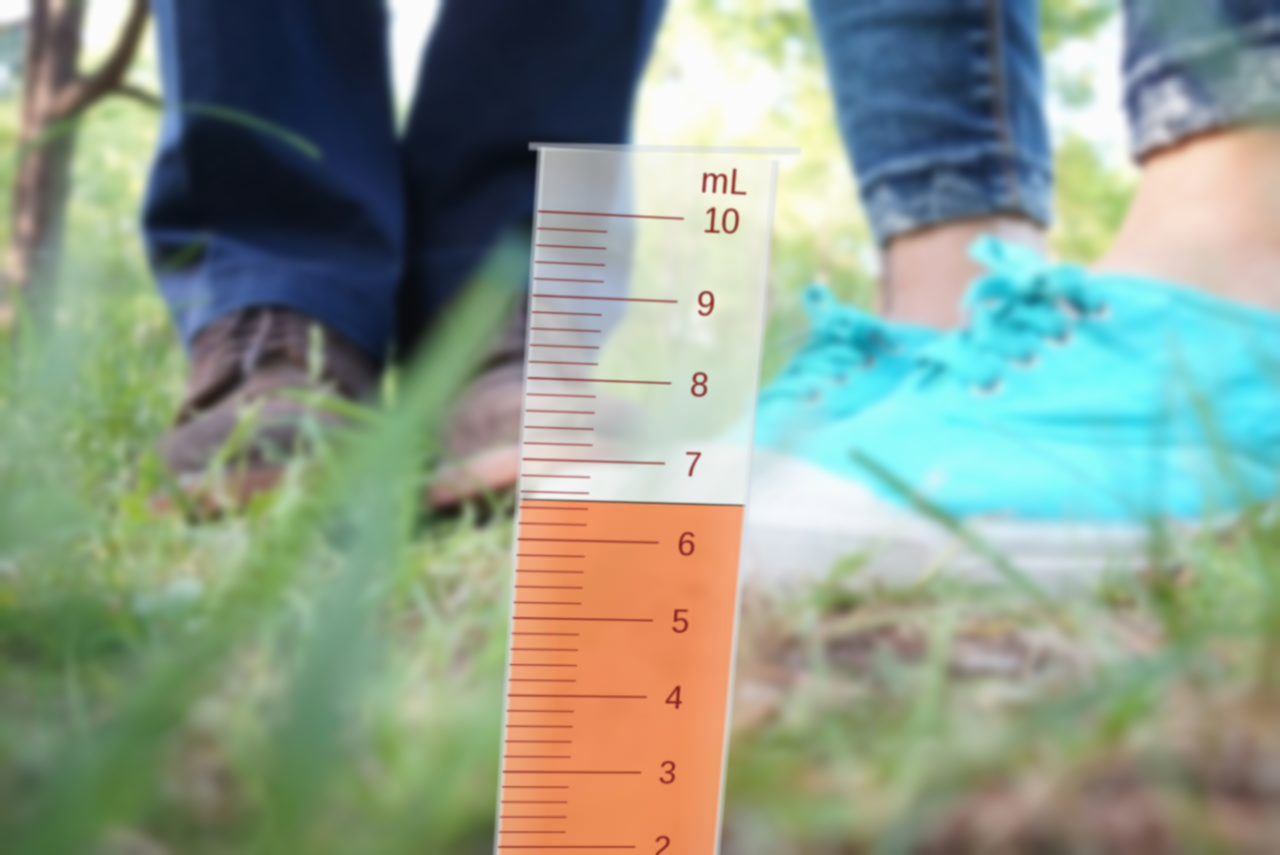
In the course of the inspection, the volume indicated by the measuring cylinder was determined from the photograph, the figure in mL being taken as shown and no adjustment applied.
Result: 6.5 mL
